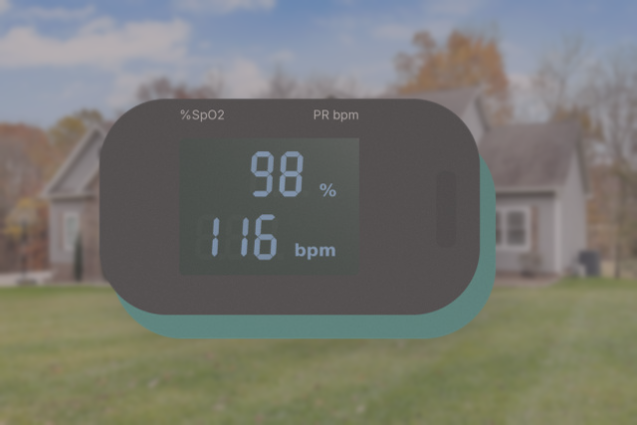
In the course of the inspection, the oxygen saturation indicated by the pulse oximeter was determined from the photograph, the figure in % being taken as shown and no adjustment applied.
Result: 98 %
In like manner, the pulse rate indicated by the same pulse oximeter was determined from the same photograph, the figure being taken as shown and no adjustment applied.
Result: 116 bpm
